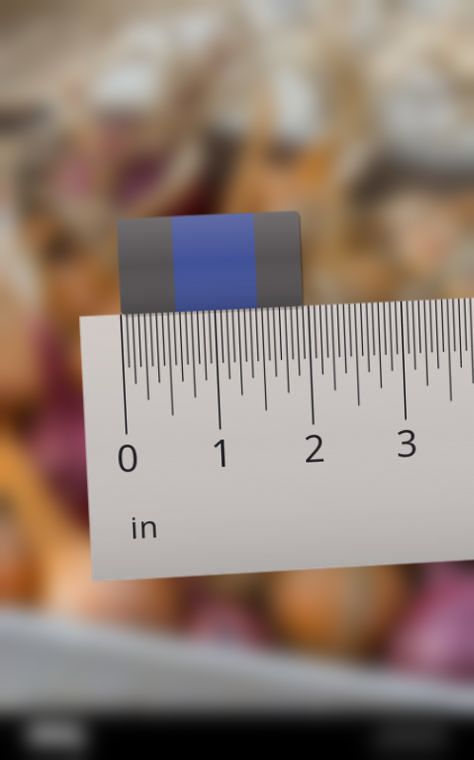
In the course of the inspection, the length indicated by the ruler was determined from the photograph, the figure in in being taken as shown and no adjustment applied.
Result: 1.9375 in
